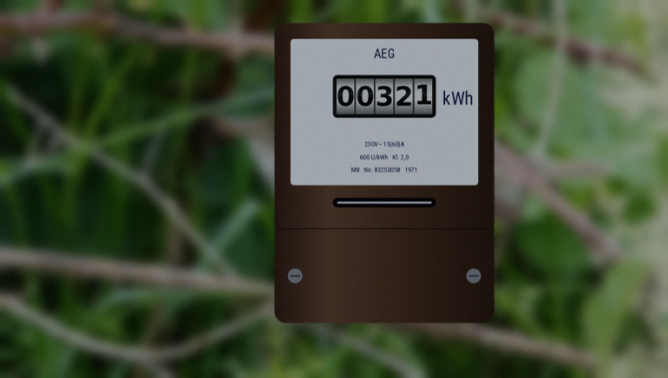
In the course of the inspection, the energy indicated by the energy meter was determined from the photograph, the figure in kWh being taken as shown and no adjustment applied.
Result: 321 kWh
